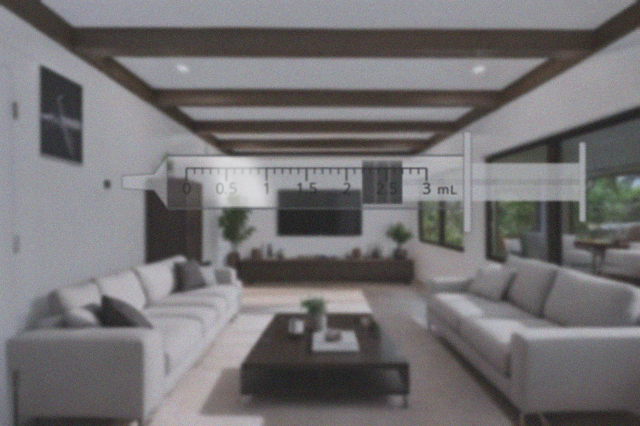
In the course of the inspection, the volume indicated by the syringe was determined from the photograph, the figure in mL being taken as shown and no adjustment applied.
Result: 2.2 mL
